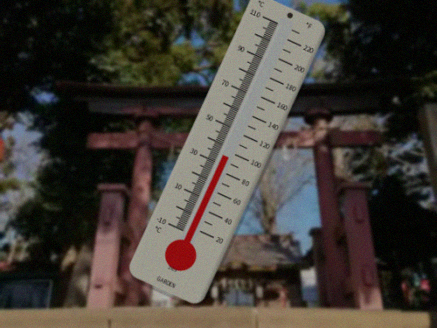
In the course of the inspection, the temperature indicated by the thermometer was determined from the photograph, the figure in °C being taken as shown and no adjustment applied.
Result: 35 °C
